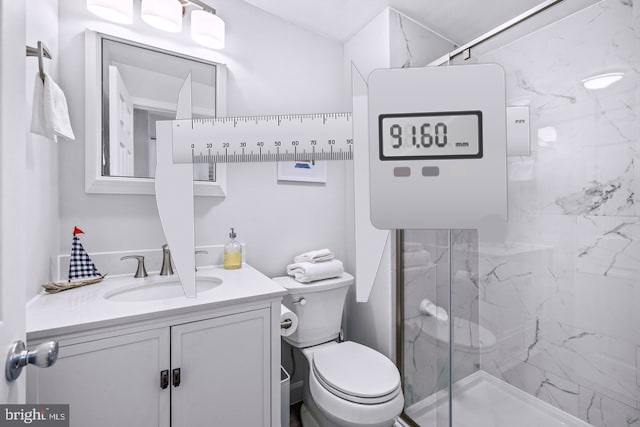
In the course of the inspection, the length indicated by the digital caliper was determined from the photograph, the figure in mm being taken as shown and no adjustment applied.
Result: 91.60 mm
